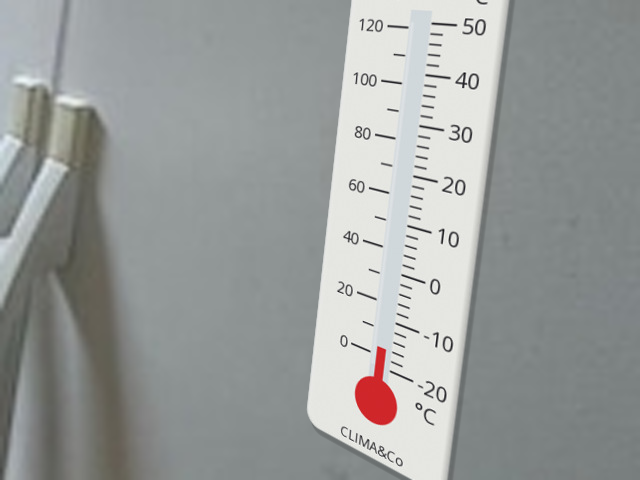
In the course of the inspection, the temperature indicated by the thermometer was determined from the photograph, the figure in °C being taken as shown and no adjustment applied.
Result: -16 °C
